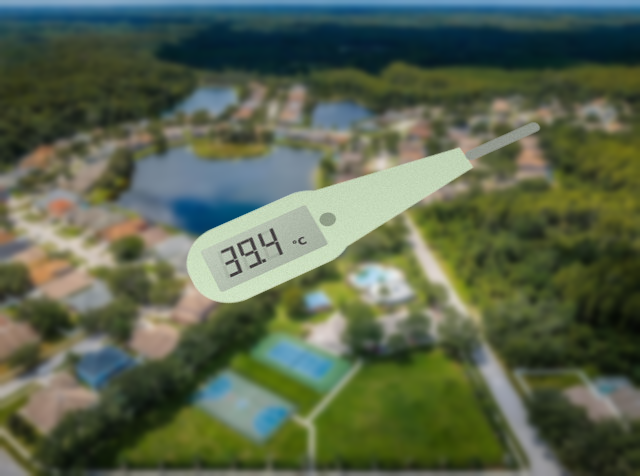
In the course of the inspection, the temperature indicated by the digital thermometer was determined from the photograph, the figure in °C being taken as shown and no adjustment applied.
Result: 39.4 °C
